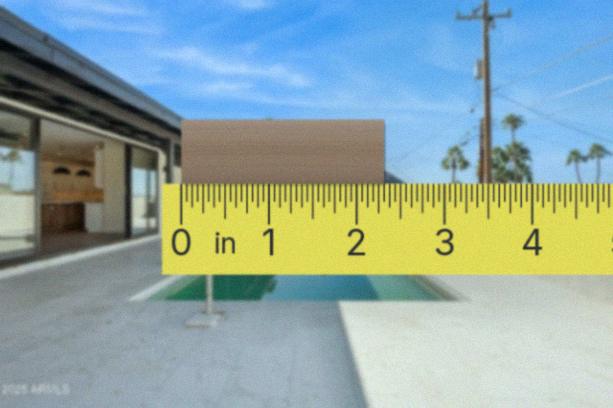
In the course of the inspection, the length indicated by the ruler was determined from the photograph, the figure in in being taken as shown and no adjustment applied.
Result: 2.3125 in
